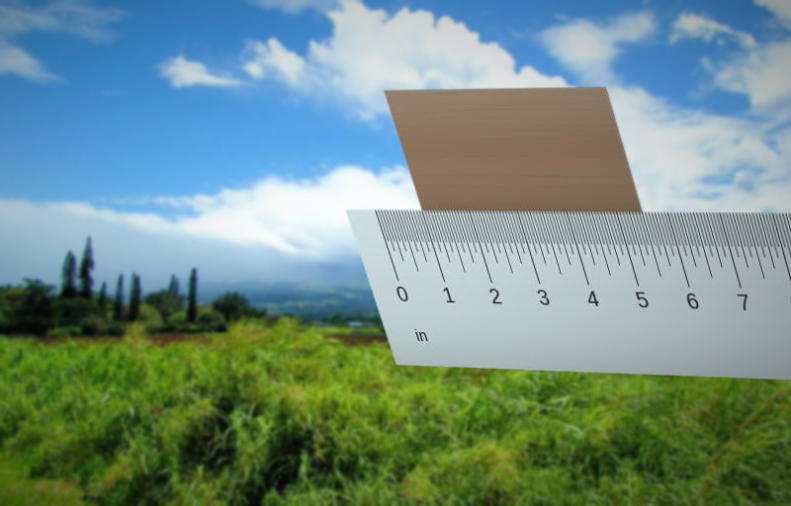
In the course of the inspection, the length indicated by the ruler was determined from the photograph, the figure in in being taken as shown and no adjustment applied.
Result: 4.5 in
